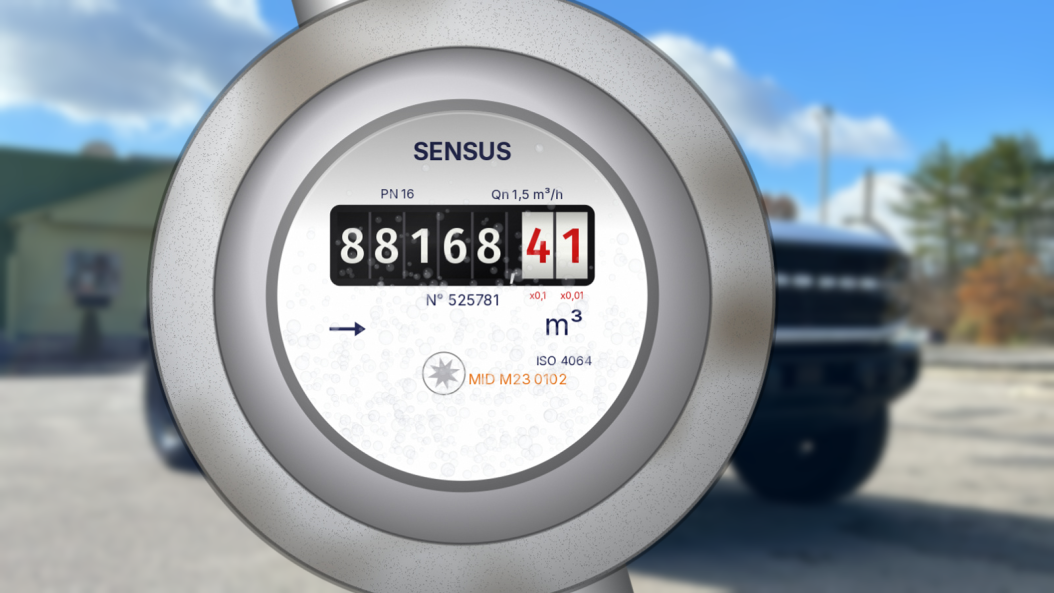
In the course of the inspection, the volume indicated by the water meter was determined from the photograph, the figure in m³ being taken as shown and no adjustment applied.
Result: 88168.41 m³
